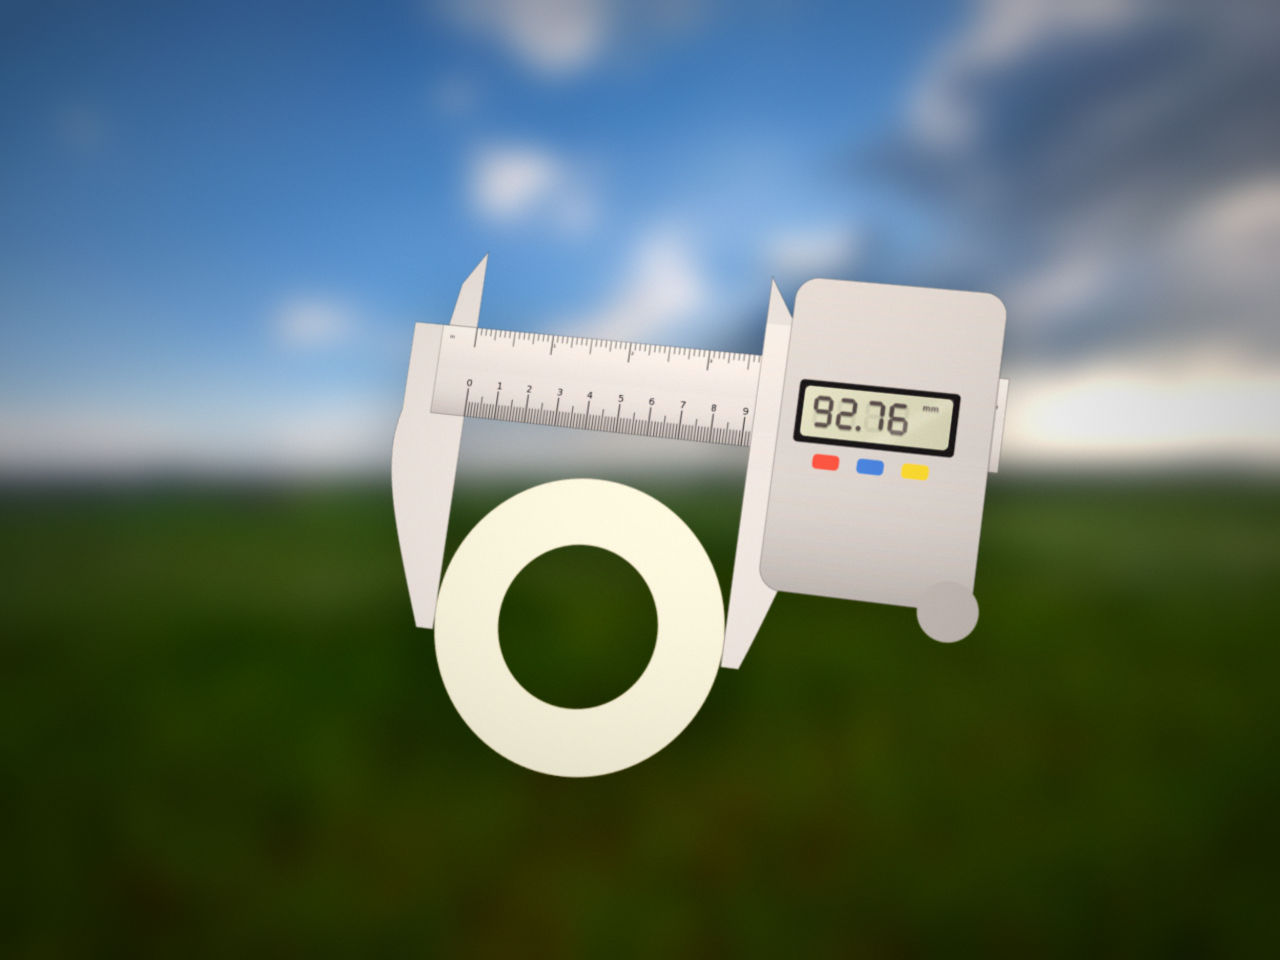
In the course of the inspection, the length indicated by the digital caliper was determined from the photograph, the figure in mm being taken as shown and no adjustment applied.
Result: 92.76 mm
